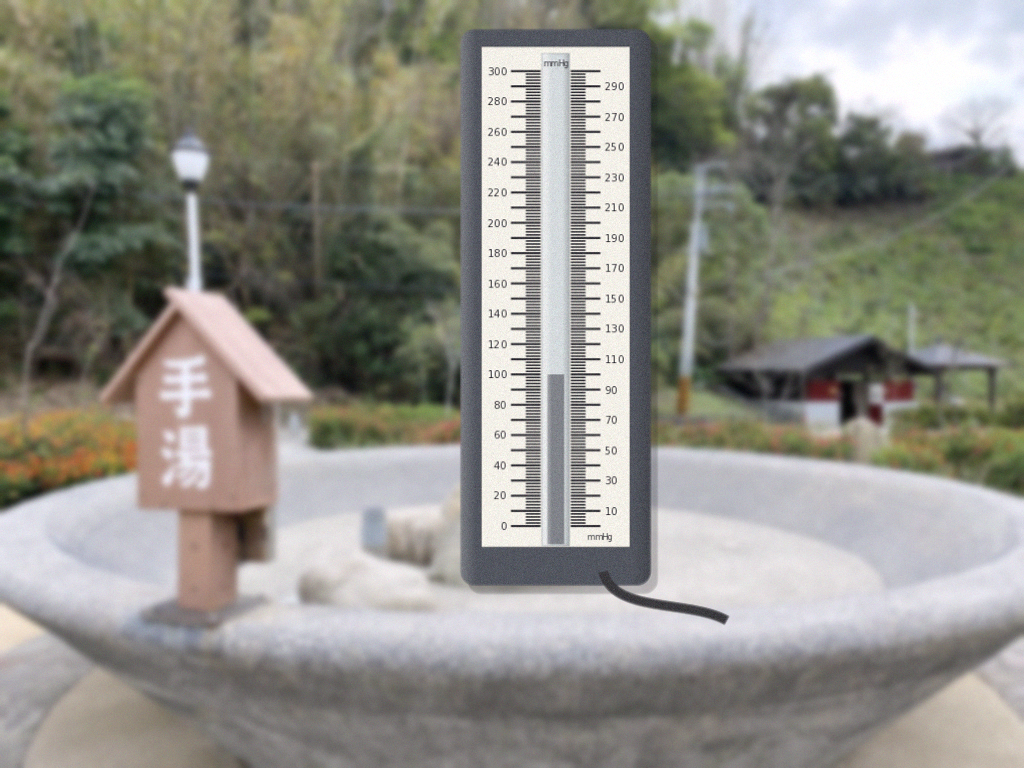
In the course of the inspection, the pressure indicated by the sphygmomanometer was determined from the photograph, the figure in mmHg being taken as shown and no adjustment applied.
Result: 100 mmHg
